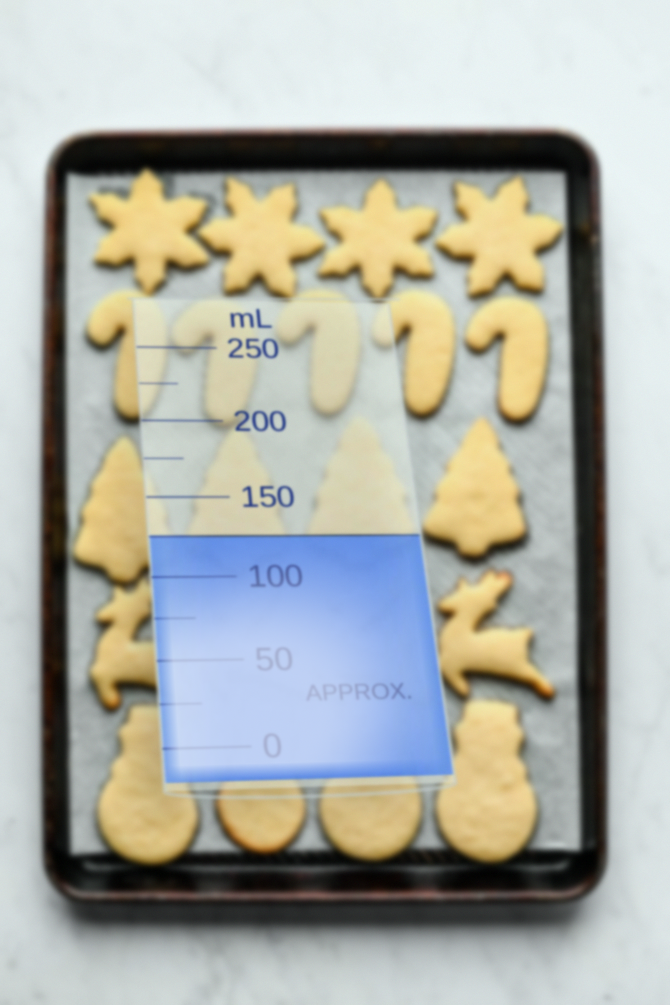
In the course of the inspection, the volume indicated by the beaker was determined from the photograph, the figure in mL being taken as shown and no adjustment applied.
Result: 125 mL
